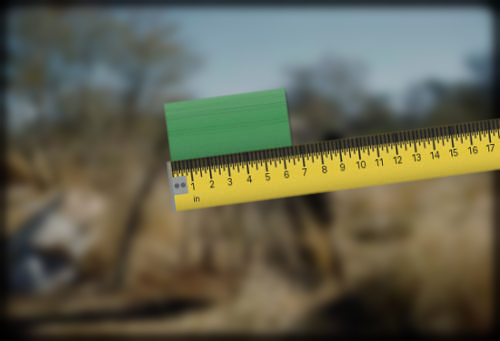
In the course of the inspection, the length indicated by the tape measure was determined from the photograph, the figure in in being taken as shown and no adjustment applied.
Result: 6.5 in
